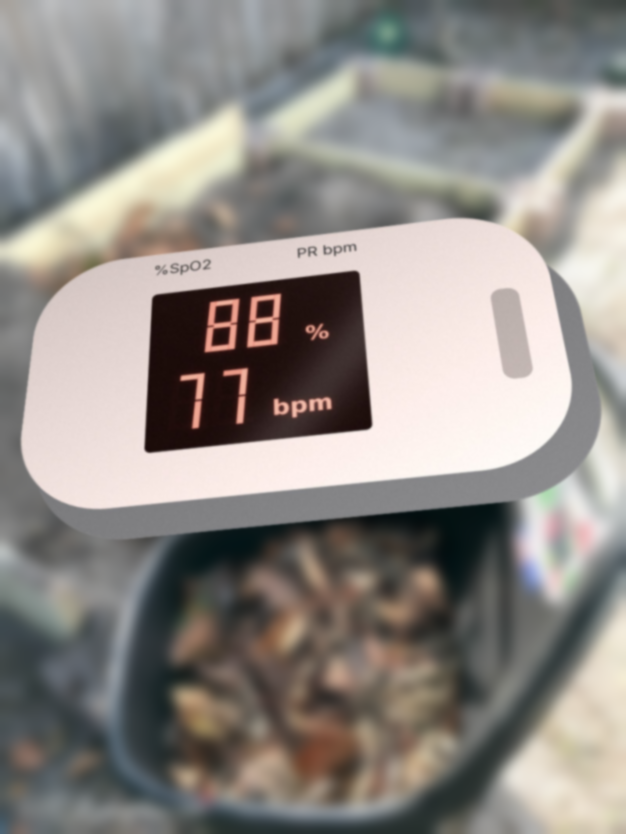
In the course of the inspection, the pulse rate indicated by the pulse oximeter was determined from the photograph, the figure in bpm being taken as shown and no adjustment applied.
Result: 77 bpm
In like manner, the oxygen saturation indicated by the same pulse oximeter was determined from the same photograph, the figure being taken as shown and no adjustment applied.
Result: 88 %
